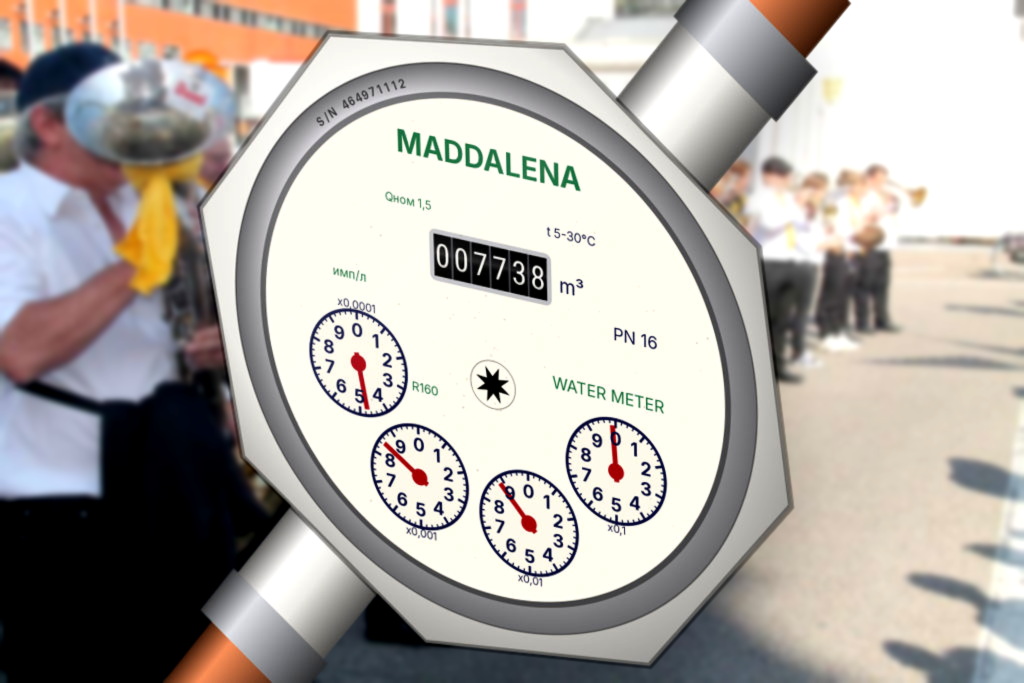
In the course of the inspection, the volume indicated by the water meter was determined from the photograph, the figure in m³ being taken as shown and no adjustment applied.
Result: 7737.9884 m³
